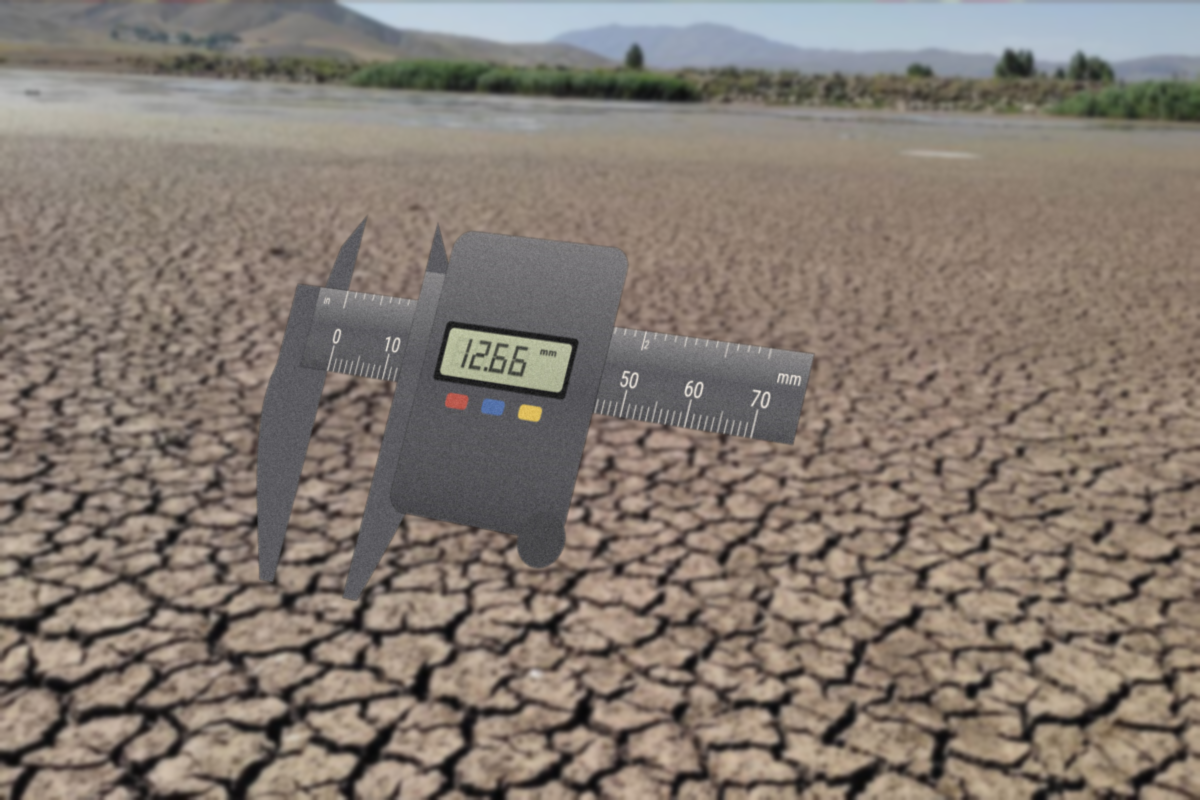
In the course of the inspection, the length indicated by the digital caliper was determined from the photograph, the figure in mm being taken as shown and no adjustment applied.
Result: 12.66 mm
